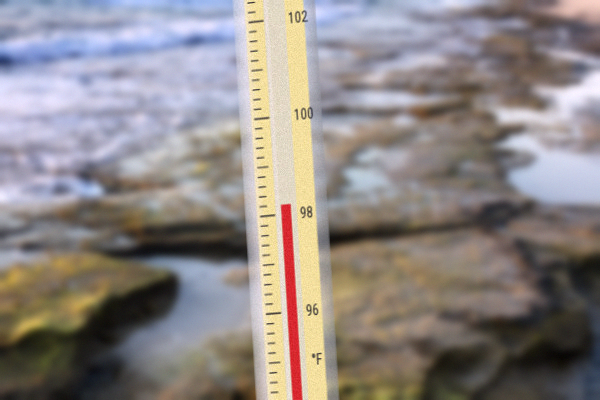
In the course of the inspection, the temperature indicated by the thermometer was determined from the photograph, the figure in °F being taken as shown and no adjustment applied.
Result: 98.2 °F
